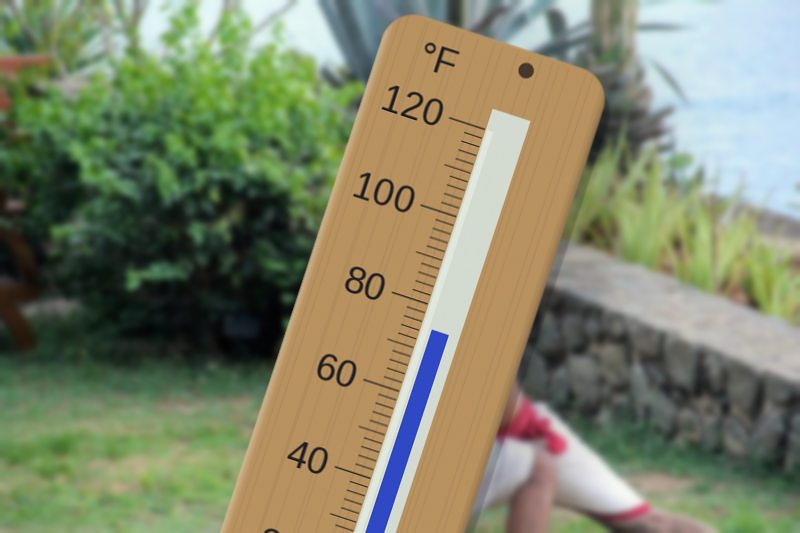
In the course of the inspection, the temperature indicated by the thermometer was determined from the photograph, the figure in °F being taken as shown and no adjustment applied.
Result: 75 °F
